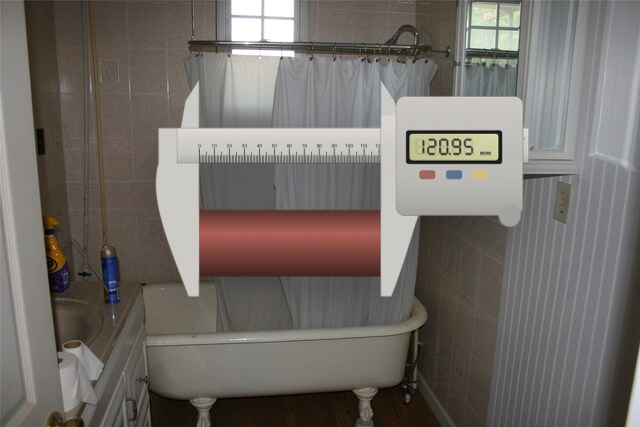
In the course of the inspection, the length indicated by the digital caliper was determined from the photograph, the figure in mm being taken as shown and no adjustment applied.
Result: 120.95 mm
